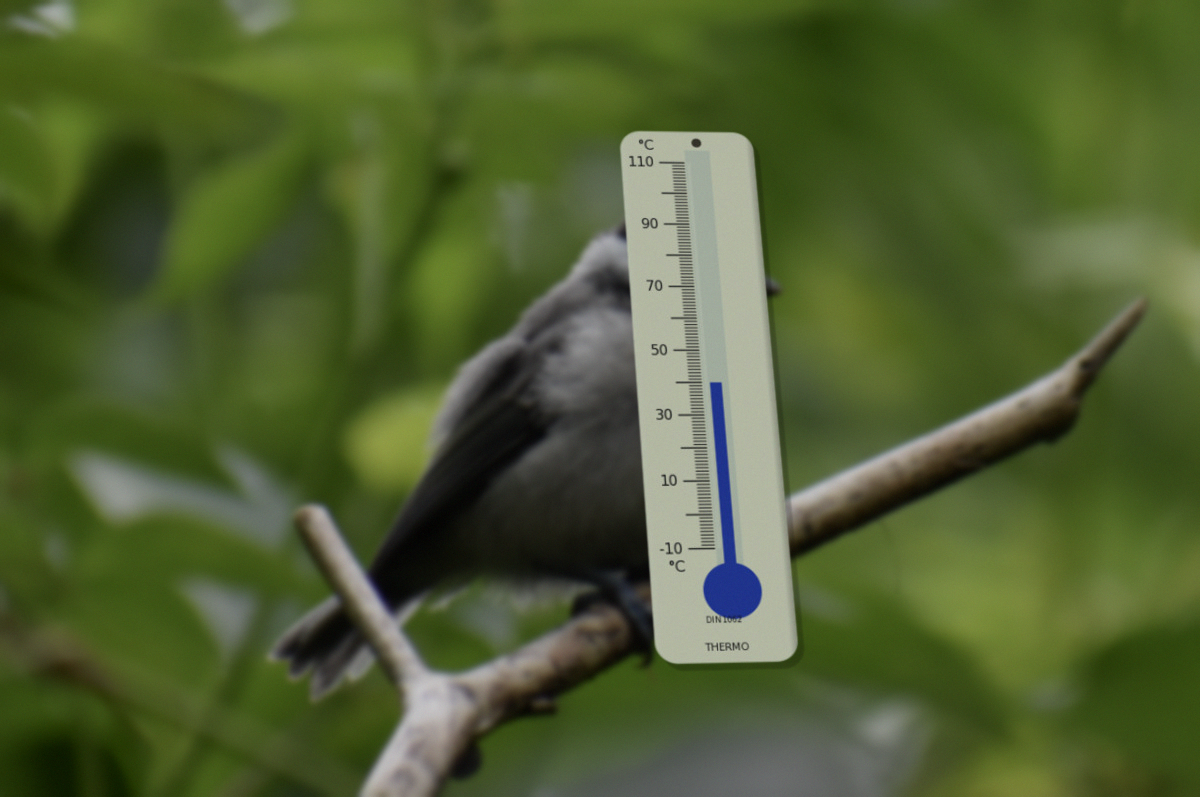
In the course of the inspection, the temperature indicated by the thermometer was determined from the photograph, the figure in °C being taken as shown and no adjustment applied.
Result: 40 °C
